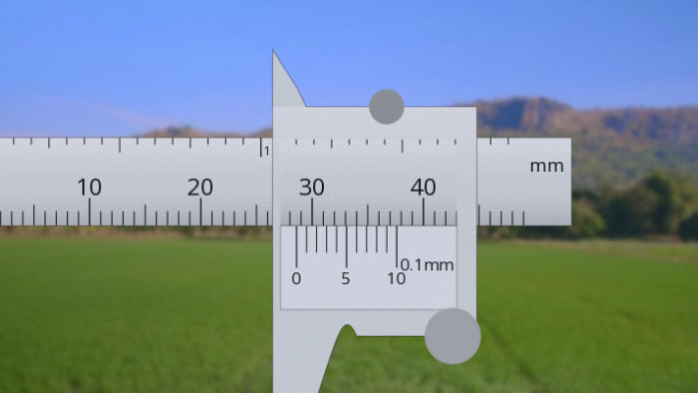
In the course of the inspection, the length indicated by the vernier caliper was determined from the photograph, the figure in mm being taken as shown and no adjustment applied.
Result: 28.6 mm
